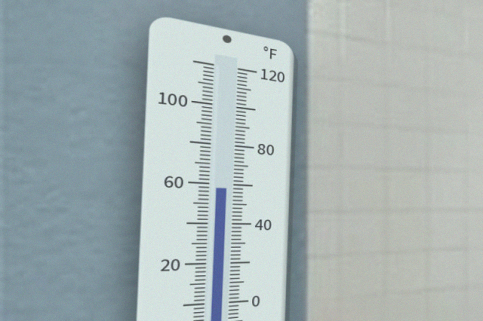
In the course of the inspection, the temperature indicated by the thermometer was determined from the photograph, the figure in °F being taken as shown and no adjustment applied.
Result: 58 °F
